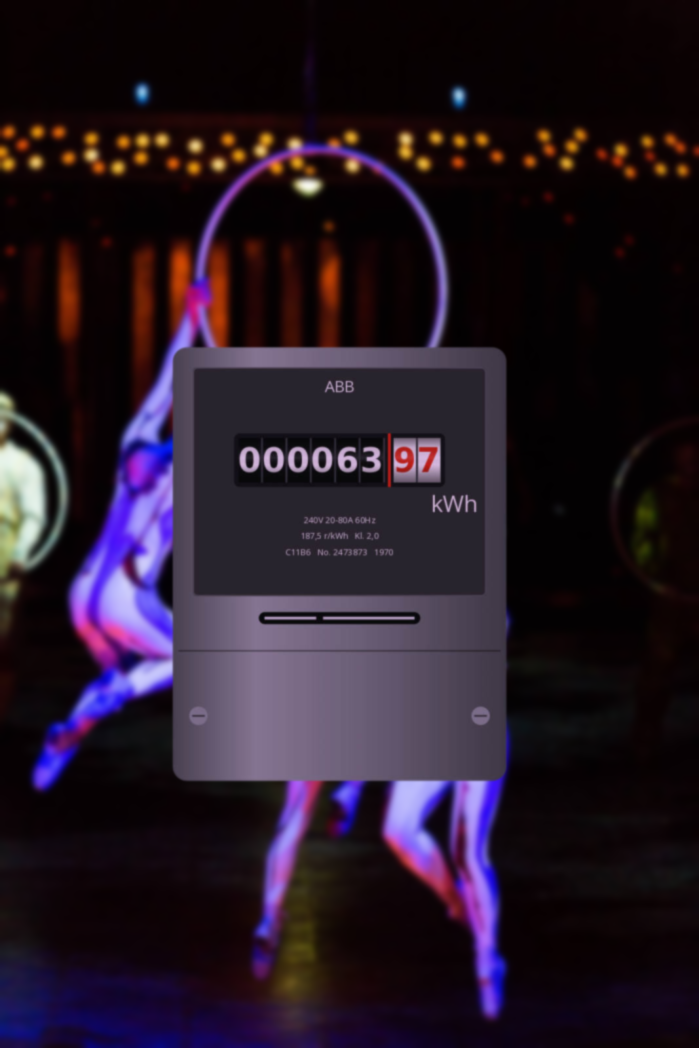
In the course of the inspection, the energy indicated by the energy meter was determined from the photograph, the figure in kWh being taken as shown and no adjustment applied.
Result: 63.97 kWh
